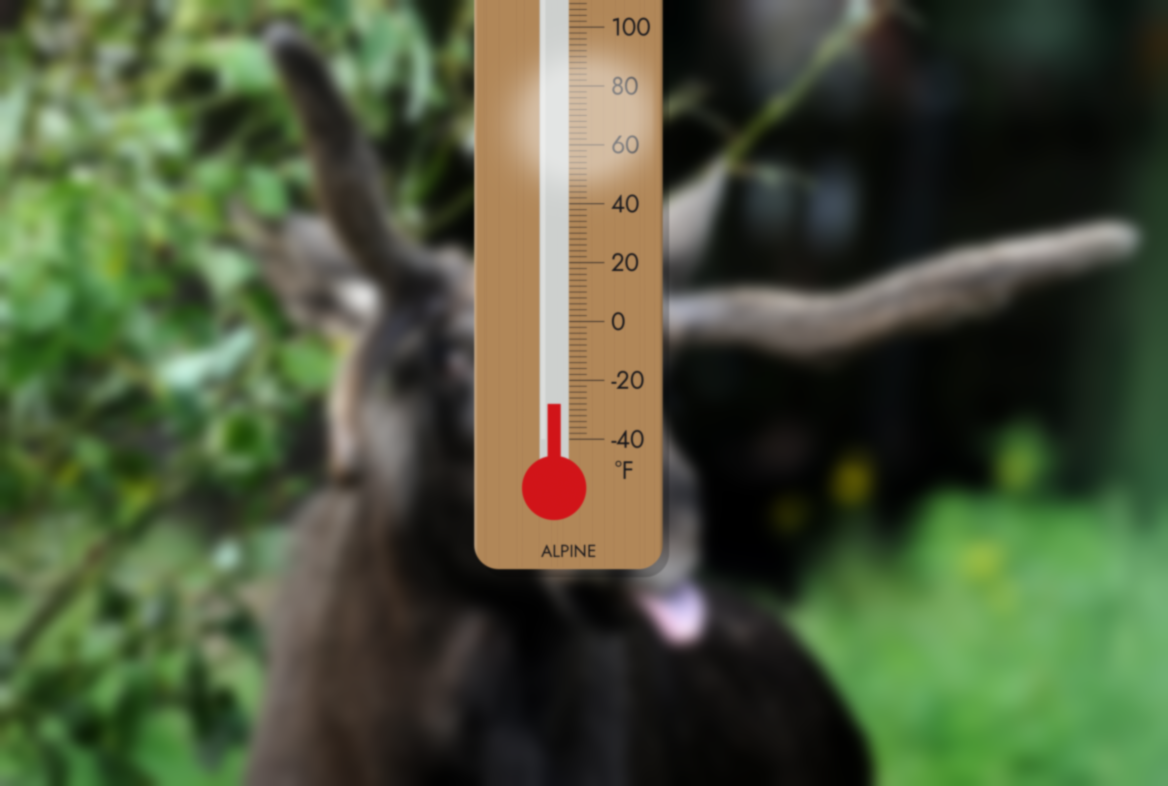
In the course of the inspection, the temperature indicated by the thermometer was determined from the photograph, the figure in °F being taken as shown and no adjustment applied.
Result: -28 °F
